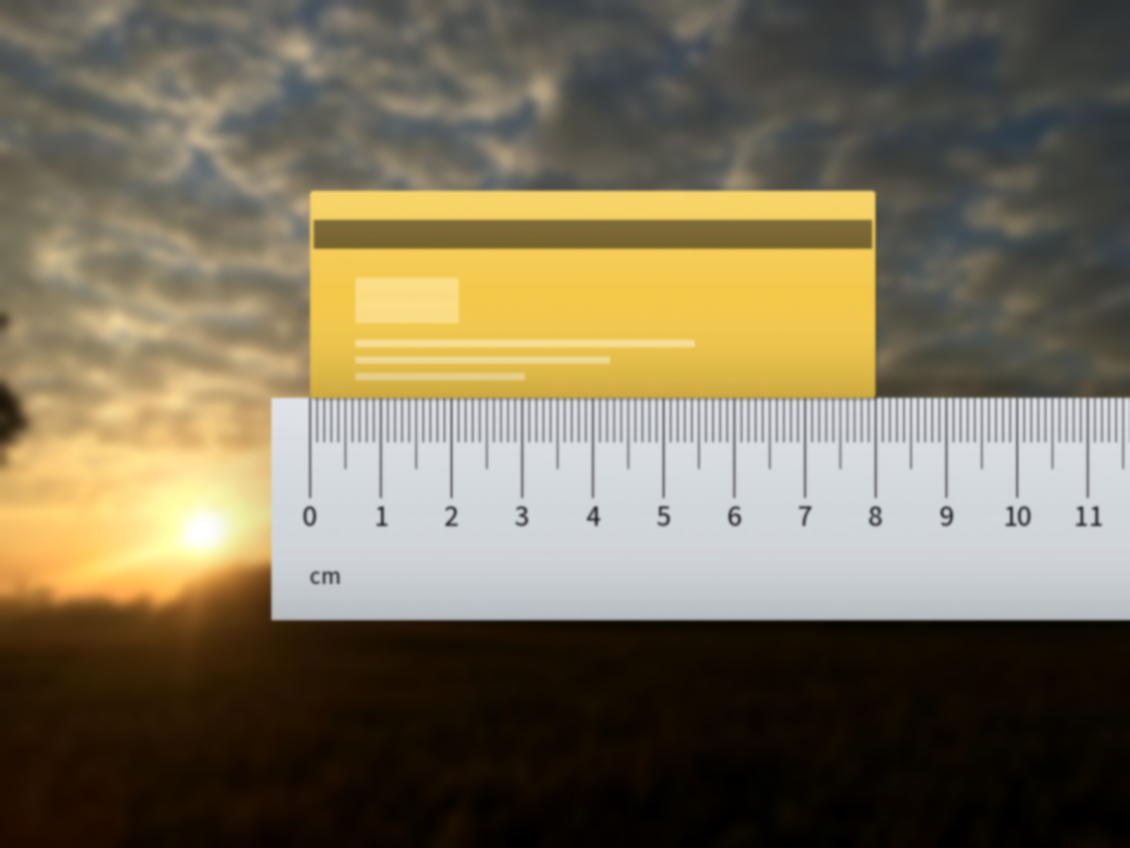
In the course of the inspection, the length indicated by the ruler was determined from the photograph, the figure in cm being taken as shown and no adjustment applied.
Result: 8 cm
